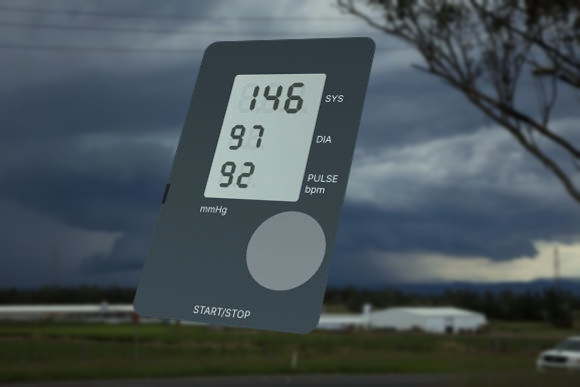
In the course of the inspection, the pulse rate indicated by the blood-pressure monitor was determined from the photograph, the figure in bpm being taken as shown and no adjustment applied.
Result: 92 bpm
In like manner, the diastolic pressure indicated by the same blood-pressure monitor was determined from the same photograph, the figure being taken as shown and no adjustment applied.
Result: 97 mmHg
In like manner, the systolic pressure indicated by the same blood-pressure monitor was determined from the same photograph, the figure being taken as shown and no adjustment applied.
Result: 146 mmHg
